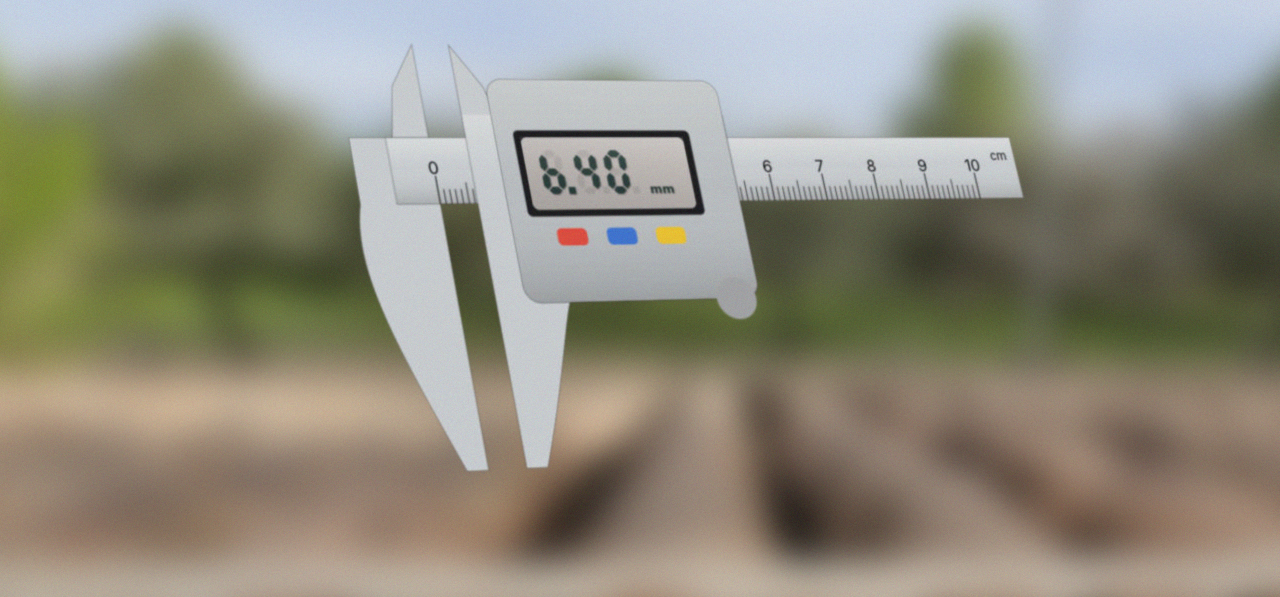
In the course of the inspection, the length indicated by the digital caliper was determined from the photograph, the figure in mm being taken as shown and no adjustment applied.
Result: 6.40 mm
